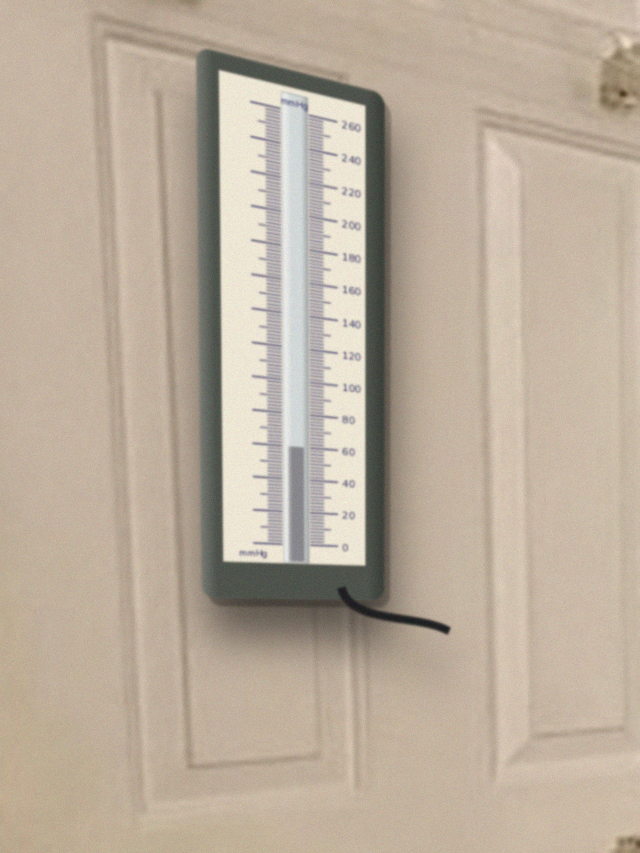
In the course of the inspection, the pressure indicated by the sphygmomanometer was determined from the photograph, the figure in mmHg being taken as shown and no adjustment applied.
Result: 60 mmHg
